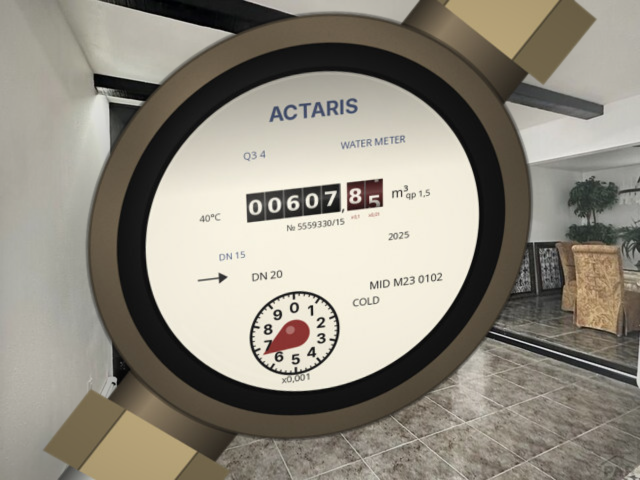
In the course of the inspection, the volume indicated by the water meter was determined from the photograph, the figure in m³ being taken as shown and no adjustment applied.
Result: 607.846 m³
